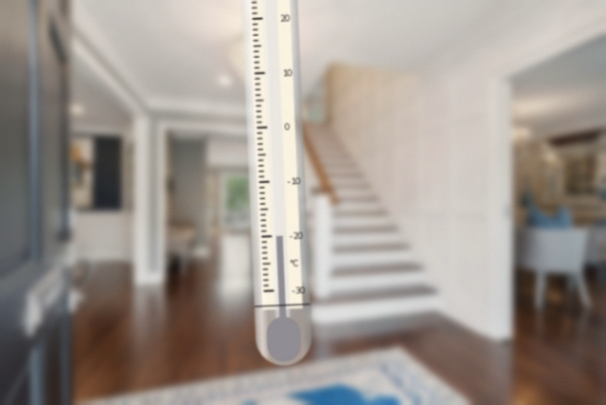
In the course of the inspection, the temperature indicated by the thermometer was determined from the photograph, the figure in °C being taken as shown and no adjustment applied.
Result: -20 °C
